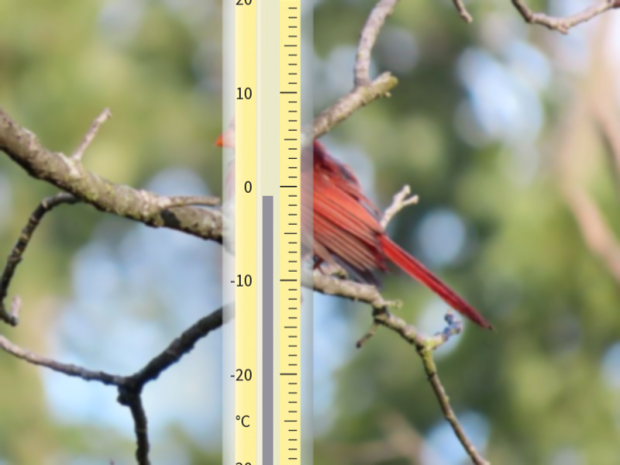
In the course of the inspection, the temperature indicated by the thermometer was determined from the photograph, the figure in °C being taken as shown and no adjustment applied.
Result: -1 °C
